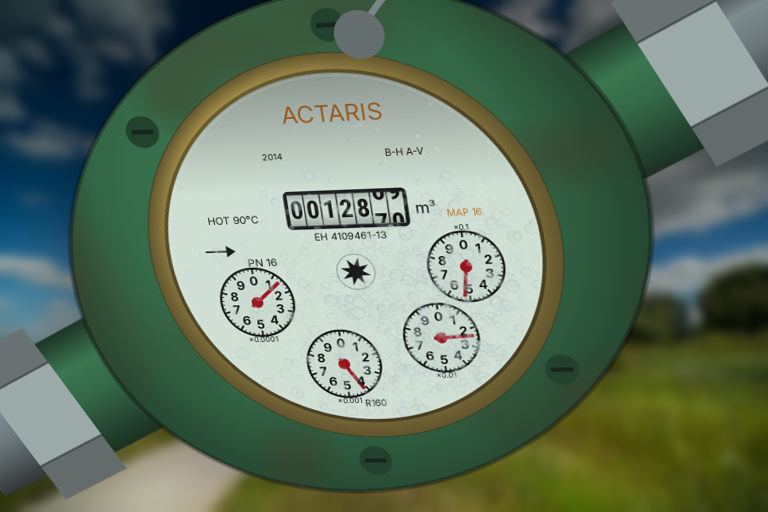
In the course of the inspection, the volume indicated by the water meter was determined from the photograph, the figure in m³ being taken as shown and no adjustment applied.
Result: 12869.5241 m³
